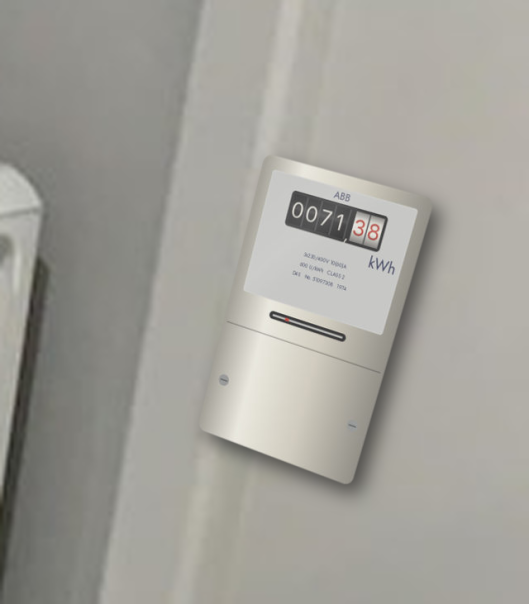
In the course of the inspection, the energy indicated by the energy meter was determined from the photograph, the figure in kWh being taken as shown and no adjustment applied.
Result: 71.38 kWh
